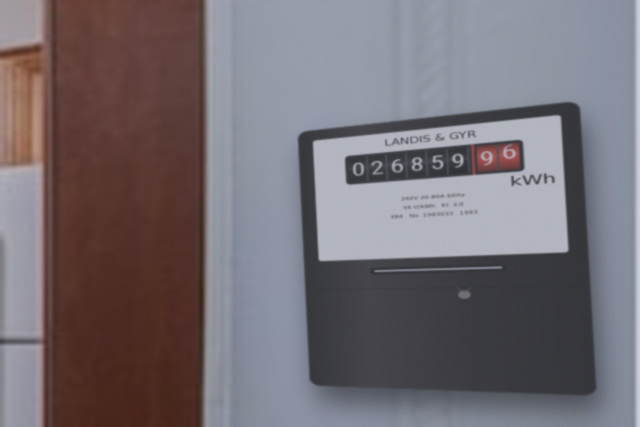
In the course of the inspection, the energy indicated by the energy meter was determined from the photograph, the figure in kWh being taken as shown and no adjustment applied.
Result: 26859.96 kWh
